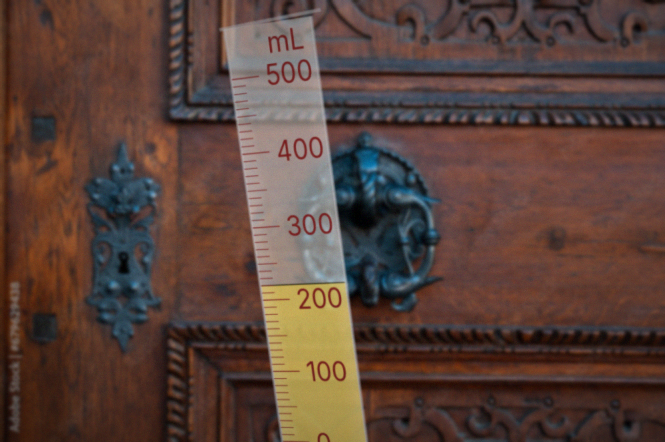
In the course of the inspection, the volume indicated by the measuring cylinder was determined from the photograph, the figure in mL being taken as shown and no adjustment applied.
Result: 220 mL
